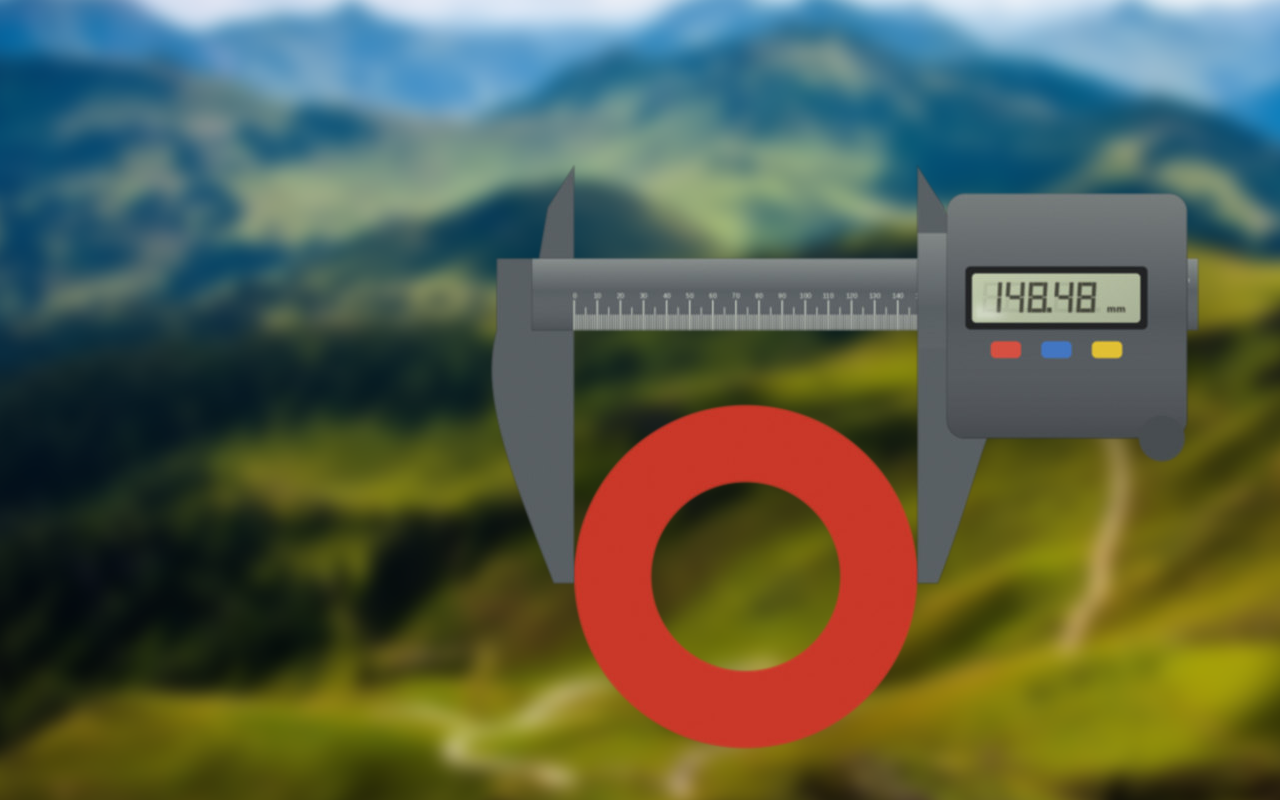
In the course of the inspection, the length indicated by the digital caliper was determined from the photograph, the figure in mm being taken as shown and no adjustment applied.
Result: 148.48 mm
